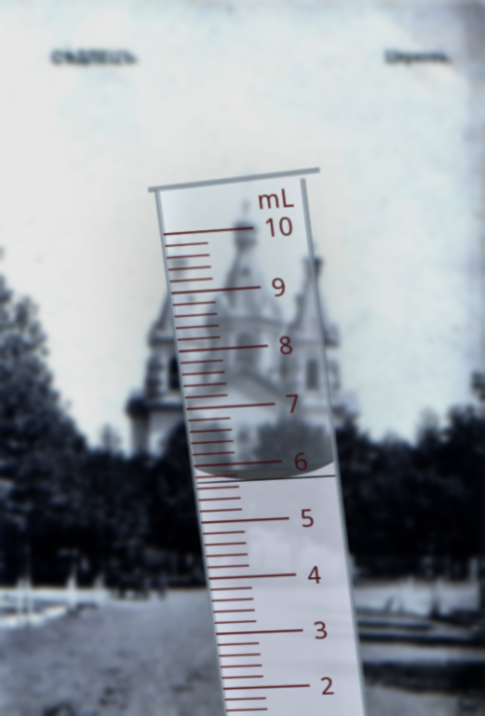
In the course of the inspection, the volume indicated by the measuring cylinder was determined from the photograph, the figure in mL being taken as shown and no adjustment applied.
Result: 5.7 mL
